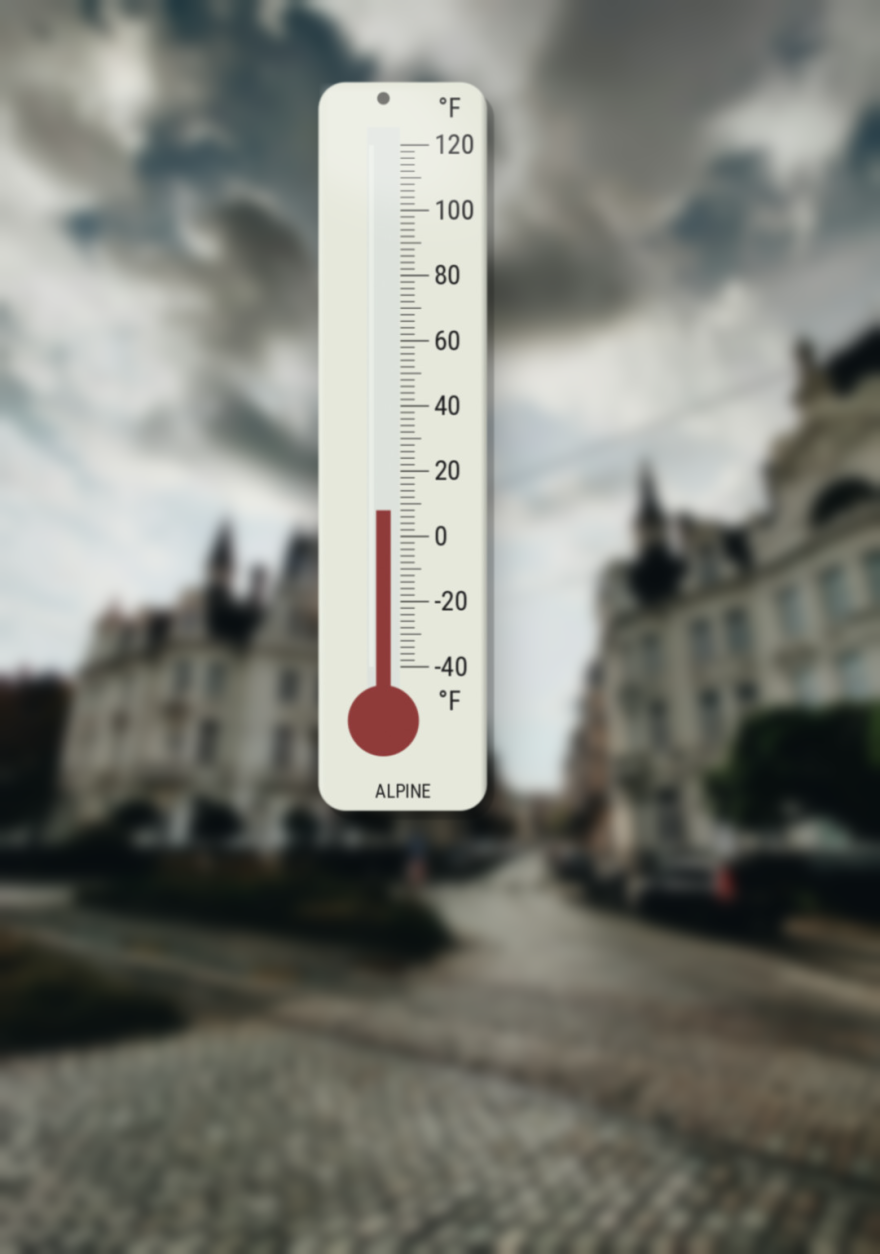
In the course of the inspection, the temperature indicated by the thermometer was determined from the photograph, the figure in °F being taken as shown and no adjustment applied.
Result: 8 °F
